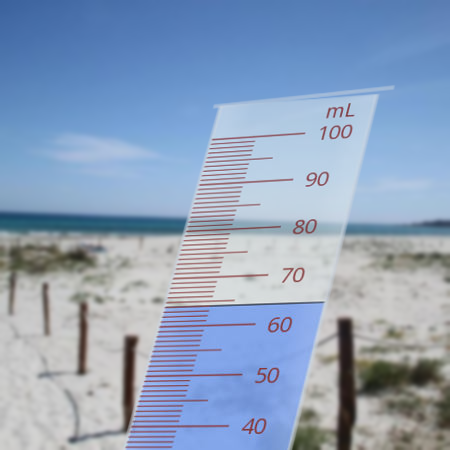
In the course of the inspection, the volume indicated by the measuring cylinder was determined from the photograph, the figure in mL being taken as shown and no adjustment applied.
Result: 64 mL
